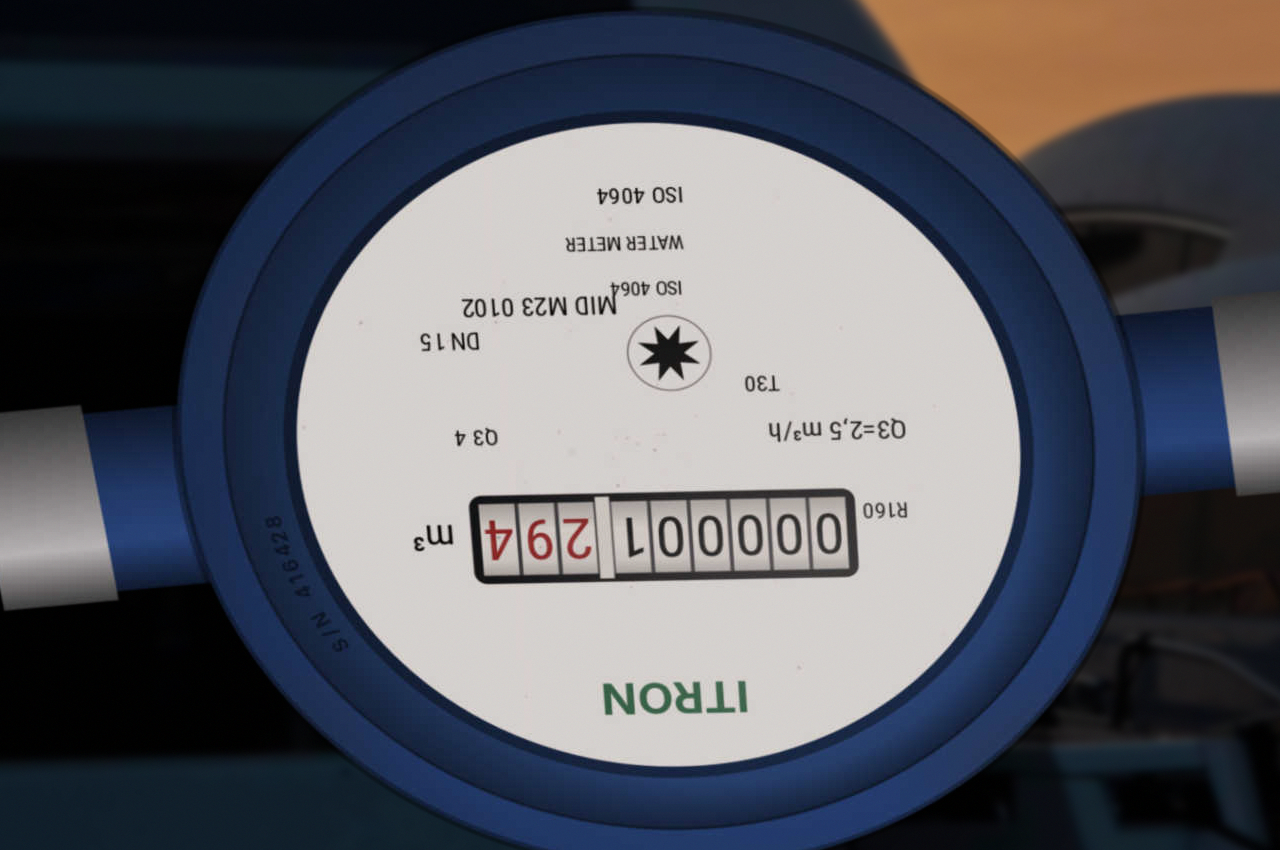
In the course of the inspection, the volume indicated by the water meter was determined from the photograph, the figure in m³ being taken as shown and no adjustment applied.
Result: 1.294 m³
